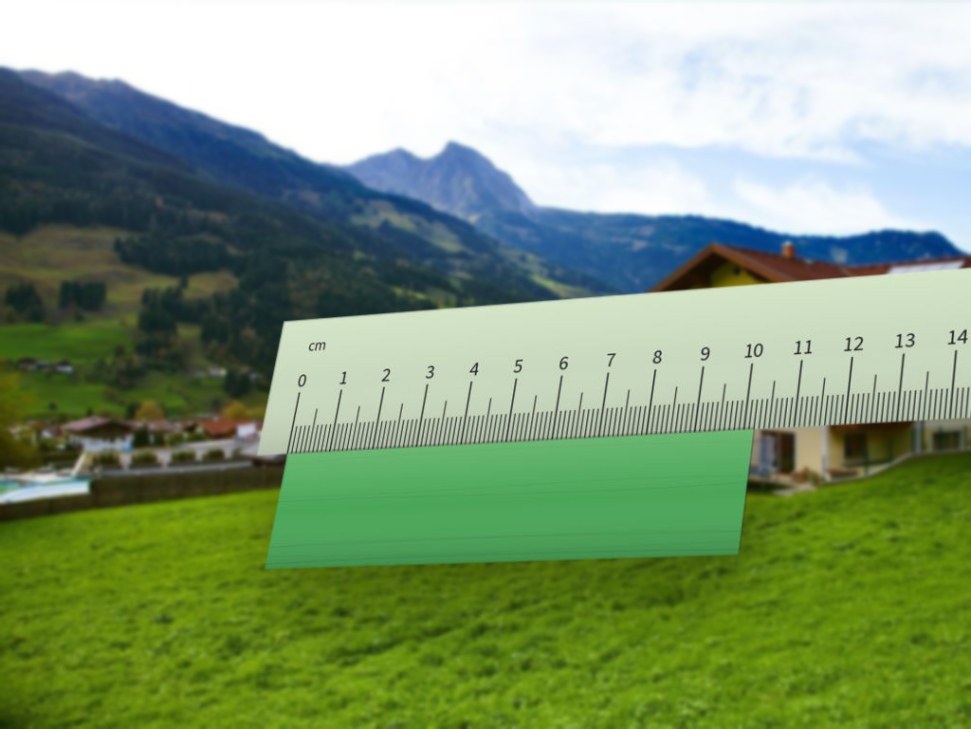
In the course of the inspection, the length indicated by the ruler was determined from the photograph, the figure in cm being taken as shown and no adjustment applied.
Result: 10.2 cm
